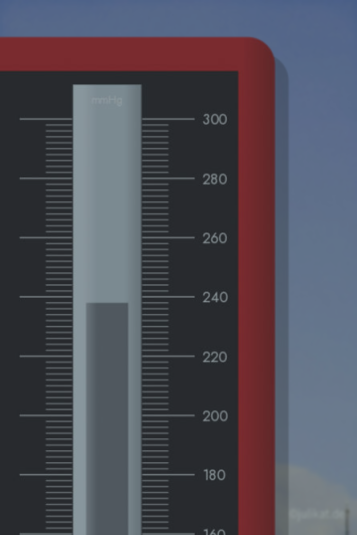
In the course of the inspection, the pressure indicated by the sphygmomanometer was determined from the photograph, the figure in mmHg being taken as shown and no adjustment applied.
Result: 238 mmHg
